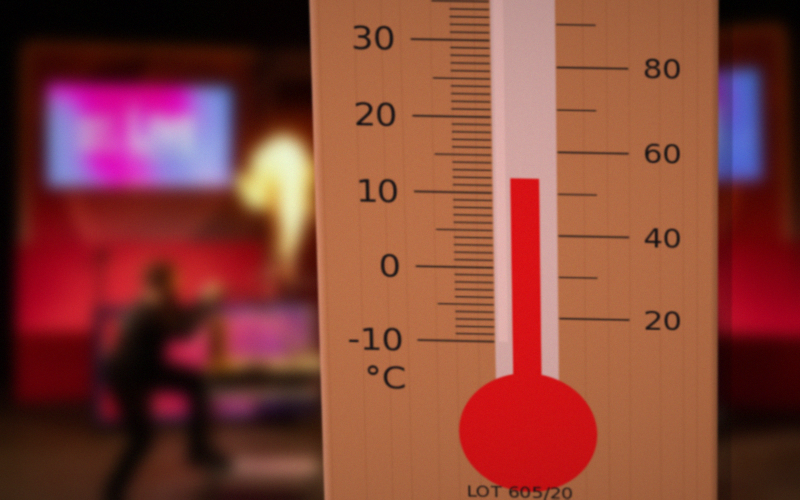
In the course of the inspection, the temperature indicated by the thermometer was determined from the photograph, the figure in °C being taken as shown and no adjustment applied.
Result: 12 °C
